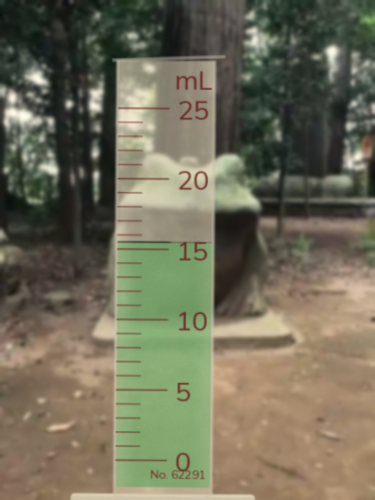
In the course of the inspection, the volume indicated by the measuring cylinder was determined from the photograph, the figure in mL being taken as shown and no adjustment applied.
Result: 15.5 mL
